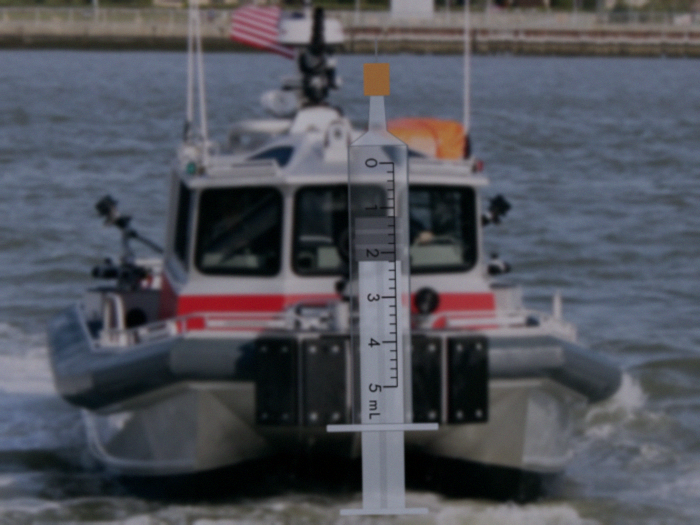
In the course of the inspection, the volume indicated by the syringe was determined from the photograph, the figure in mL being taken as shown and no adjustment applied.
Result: 1.2 mL
